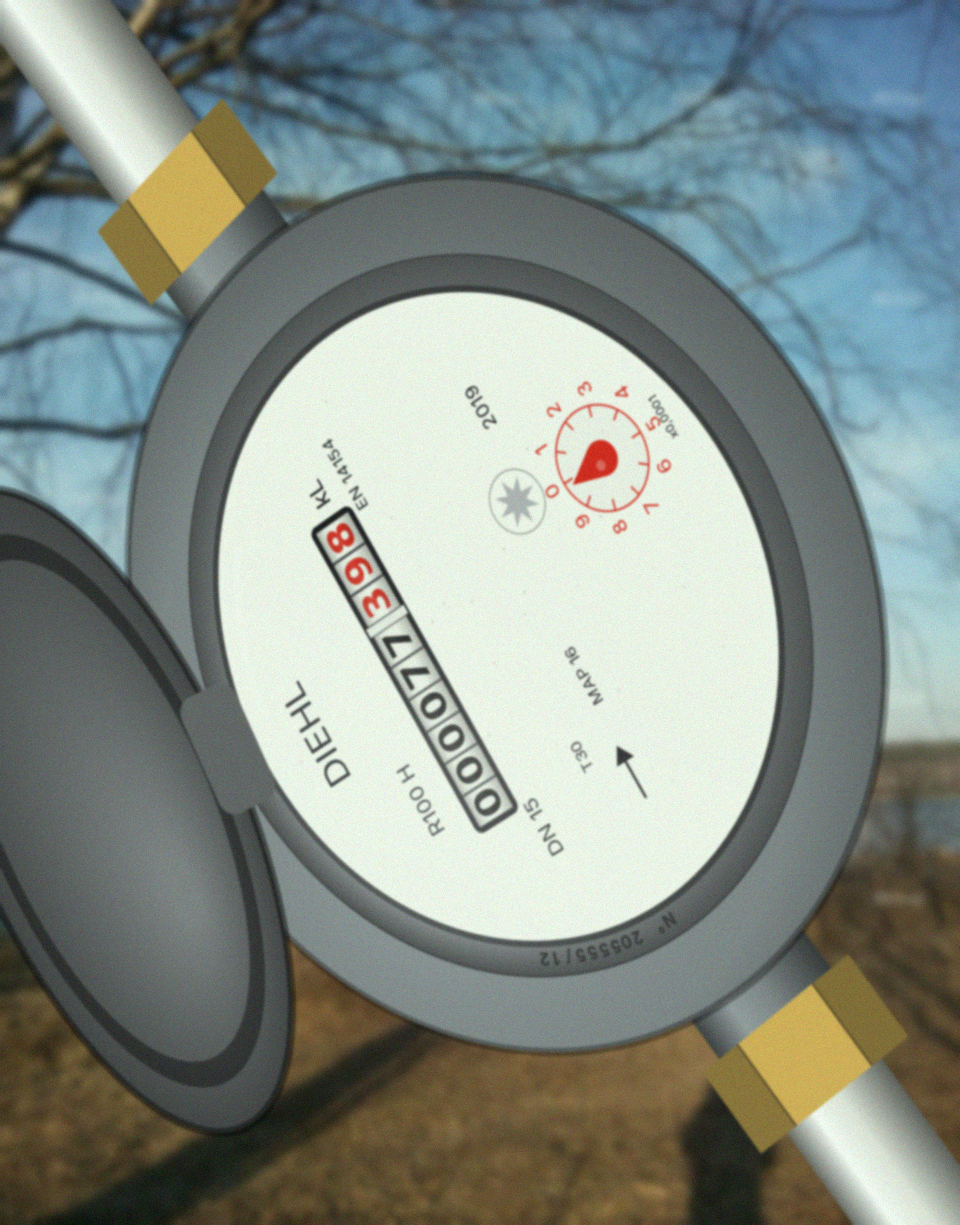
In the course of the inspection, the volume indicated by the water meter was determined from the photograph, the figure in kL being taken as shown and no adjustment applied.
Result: 77.3979 kL
